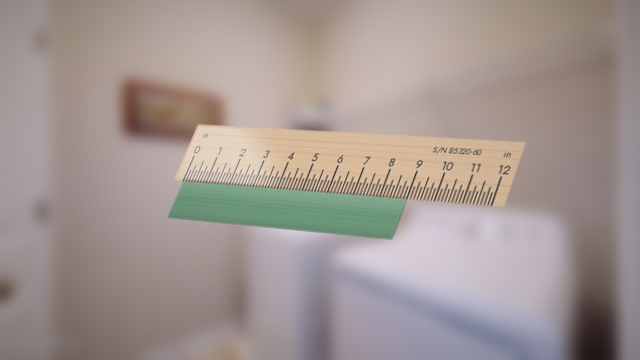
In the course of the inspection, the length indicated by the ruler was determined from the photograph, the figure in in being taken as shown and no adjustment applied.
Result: 9 in
